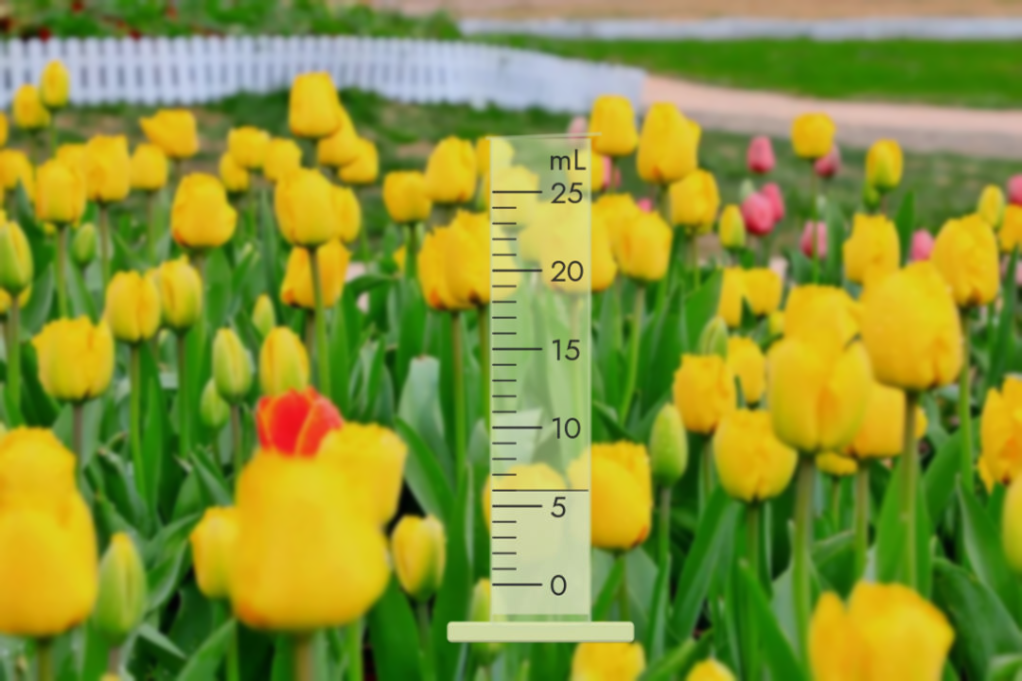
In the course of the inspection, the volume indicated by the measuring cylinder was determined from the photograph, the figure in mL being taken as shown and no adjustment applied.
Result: 6 mL
